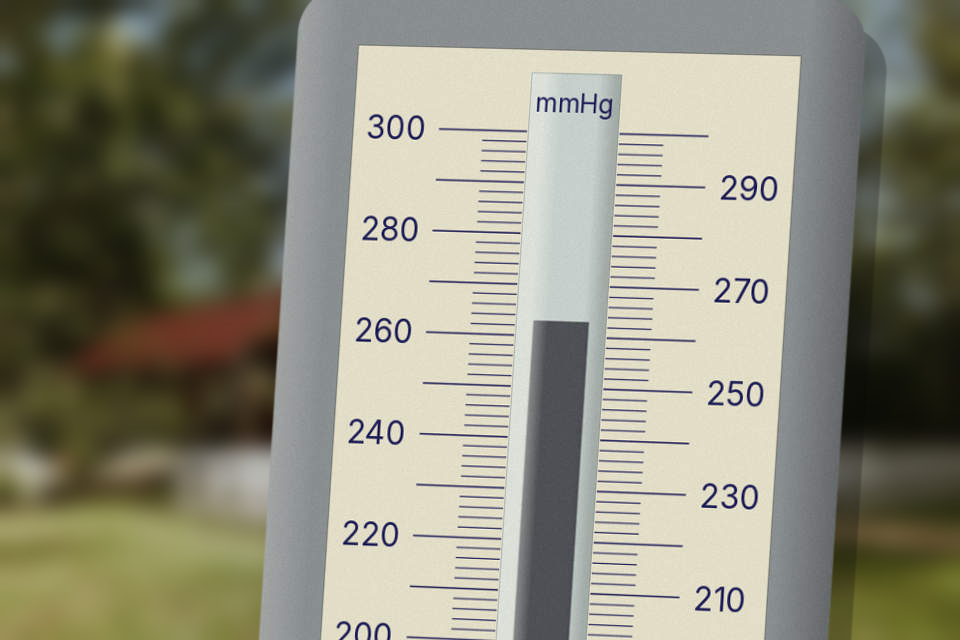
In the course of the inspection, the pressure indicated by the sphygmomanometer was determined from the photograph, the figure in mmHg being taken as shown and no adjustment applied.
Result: 263 mmHg
